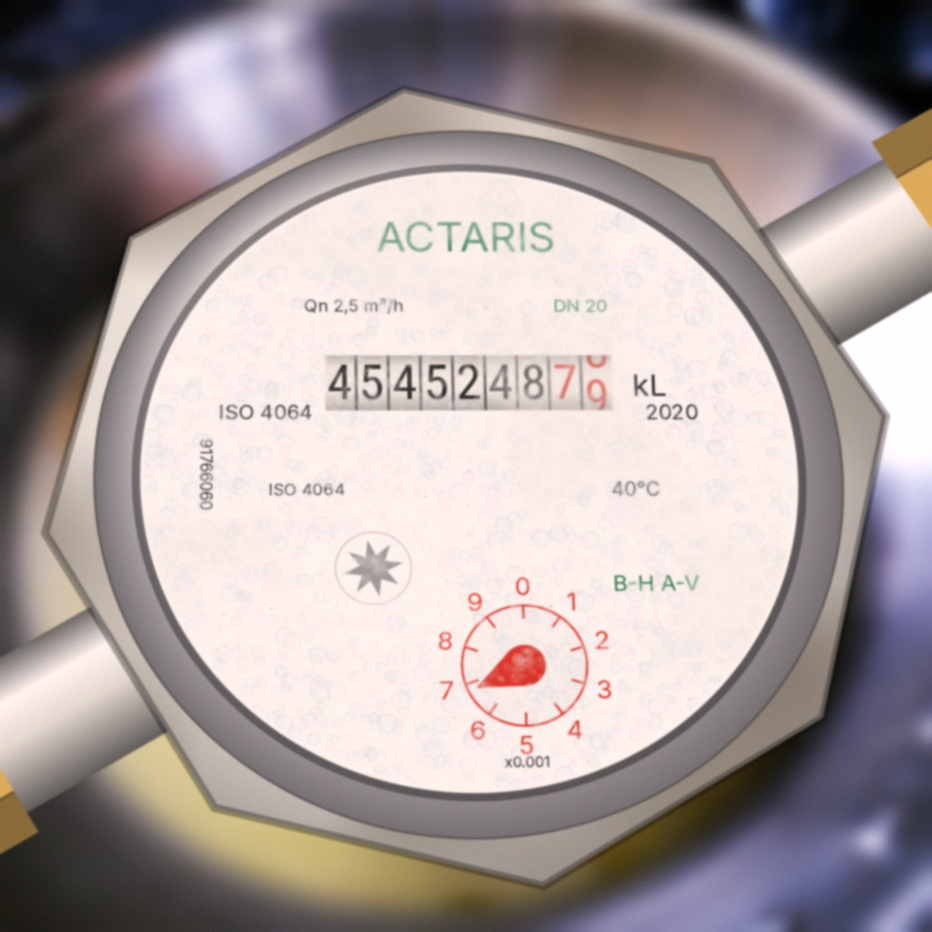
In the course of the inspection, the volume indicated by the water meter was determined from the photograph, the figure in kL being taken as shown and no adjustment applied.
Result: 4545248.786 kL
